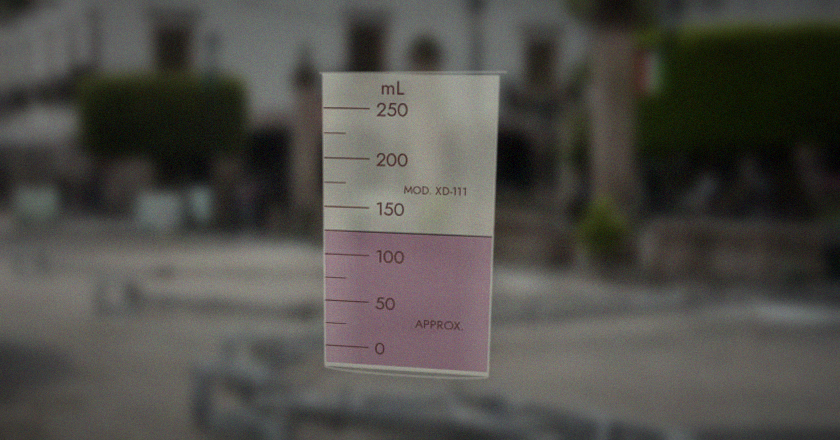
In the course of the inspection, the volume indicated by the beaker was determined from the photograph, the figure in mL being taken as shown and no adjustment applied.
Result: 125 mL
